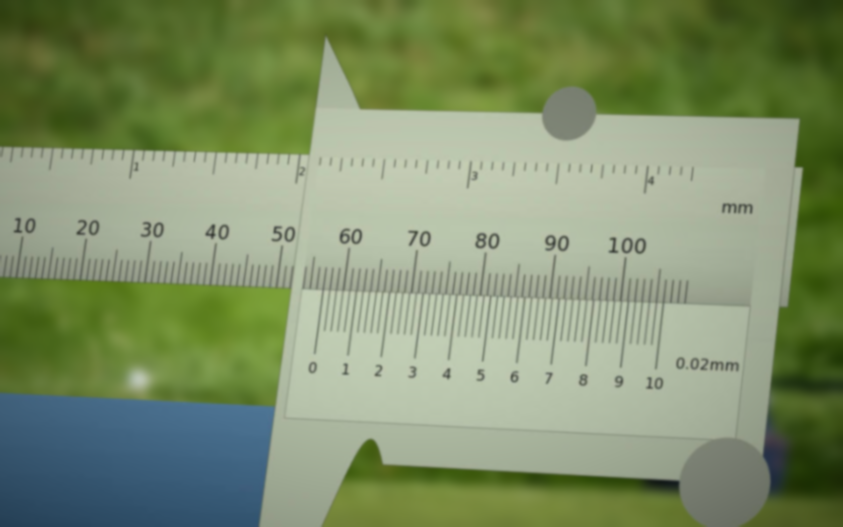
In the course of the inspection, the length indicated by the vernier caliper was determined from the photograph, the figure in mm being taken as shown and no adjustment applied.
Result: 57.0 mm
